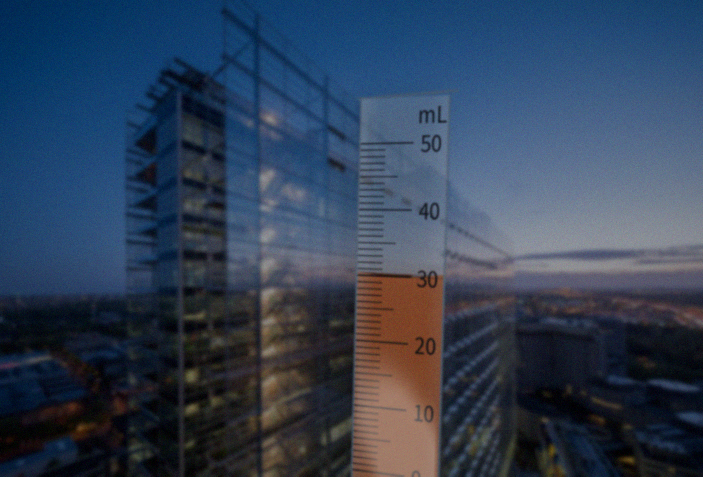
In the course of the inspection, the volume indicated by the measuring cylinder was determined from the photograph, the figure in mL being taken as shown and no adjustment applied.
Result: 30 mL
